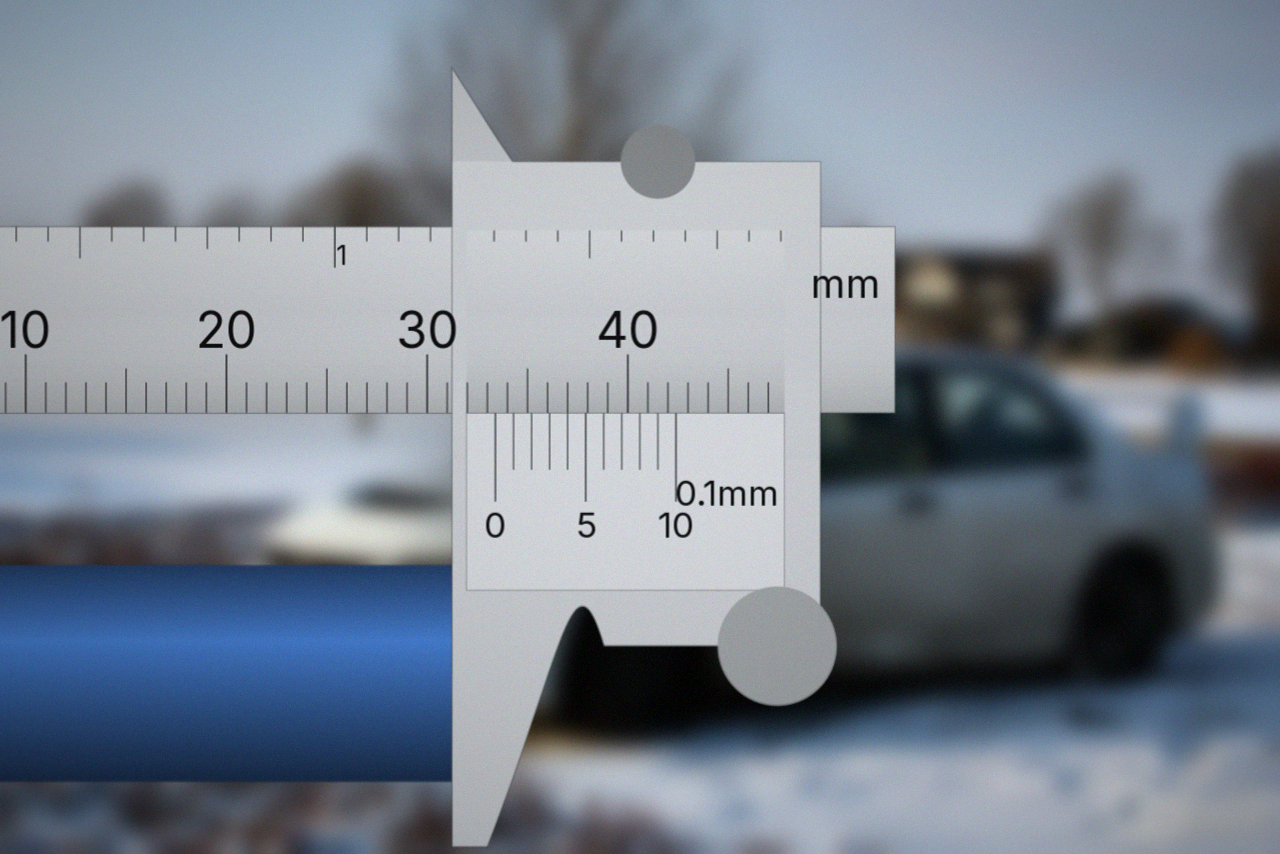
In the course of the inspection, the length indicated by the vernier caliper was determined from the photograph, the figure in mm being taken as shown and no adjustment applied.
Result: 33.4 mm
